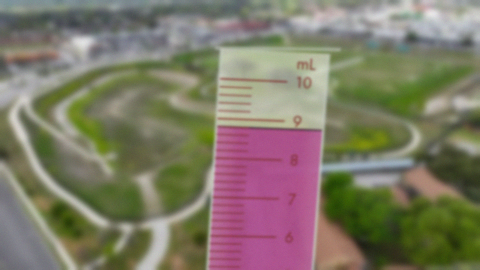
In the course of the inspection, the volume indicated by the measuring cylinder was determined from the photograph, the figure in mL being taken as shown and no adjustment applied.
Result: 8.8 mL
